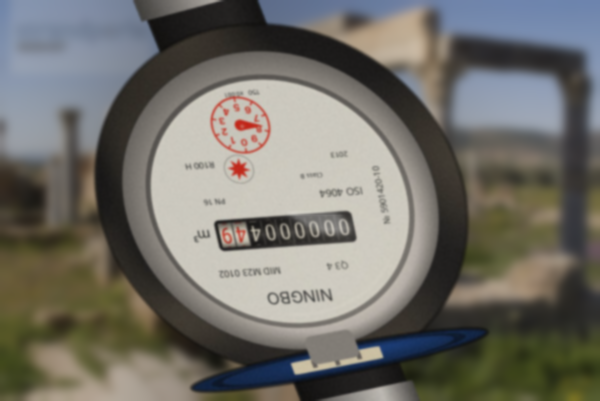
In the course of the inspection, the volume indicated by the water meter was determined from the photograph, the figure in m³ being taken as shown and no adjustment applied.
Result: 4.497 m³
